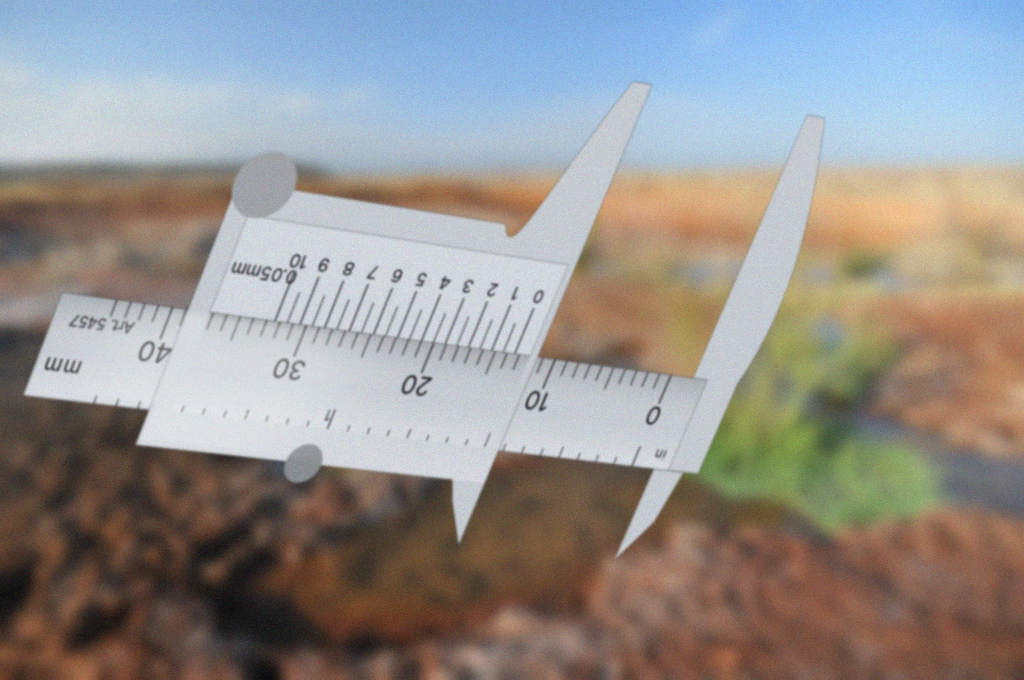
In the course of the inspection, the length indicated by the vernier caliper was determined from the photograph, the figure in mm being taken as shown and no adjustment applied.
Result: 13.4 mm
